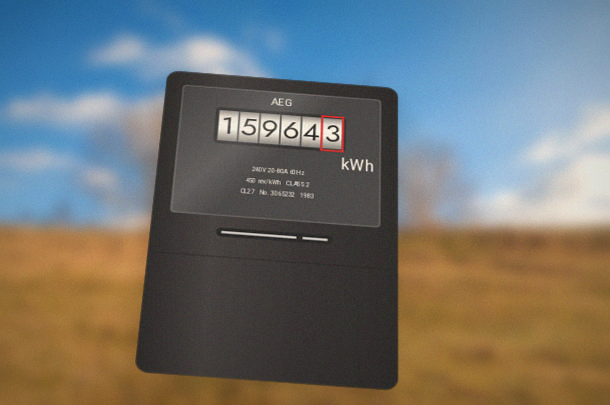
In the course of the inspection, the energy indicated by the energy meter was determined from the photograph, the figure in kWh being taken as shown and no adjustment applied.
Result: 15964.3 kWh
